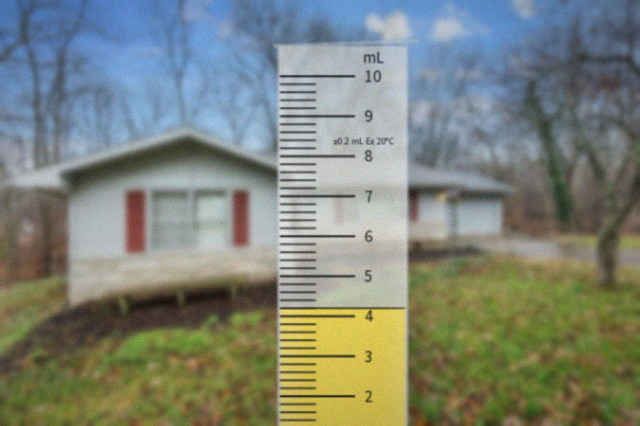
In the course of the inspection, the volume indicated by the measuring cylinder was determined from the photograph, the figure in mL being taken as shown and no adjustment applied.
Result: 4.2 mL
